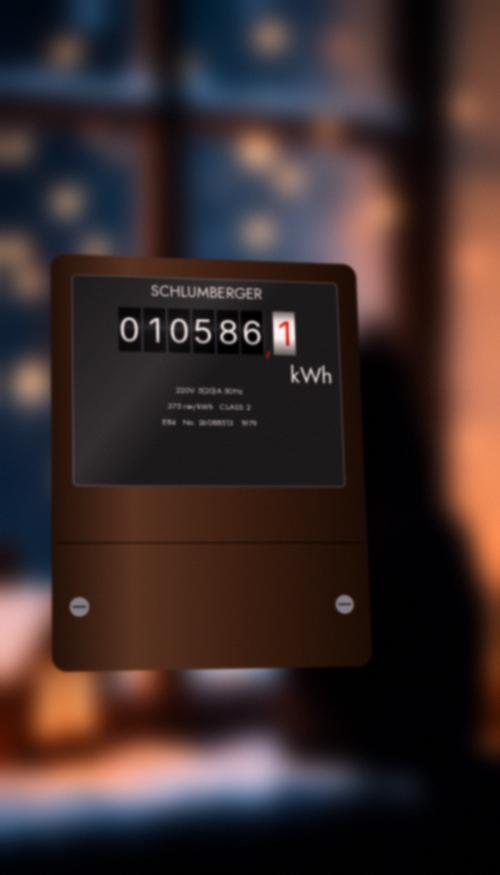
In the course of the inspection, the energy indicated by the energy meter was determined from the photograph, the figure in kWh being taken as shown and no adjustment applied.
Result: 10586.1 kWh
